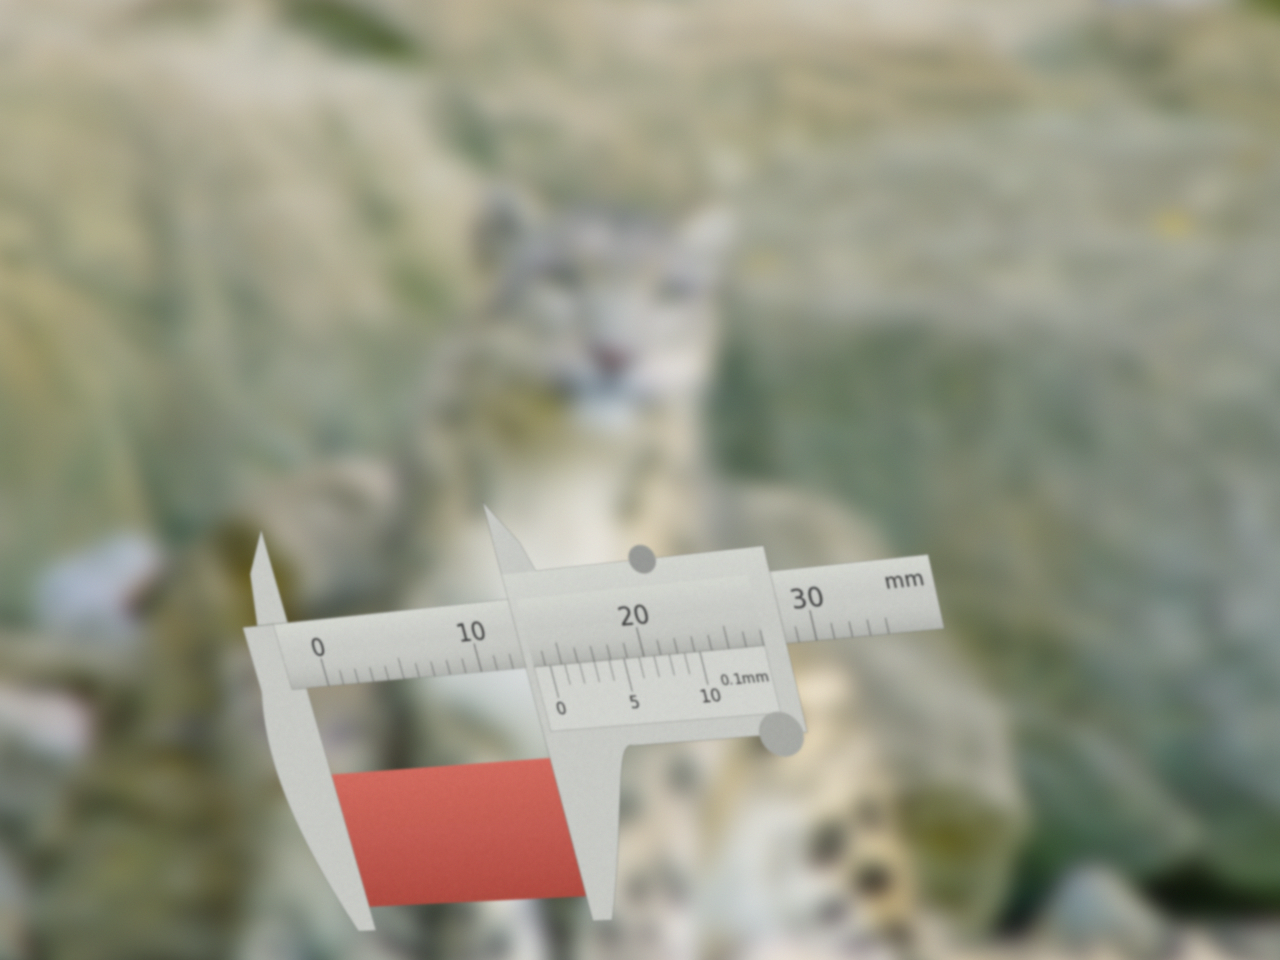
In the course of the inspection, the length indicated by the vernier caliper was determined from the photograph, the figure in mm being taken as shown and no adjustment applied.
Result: 14.3 mm
